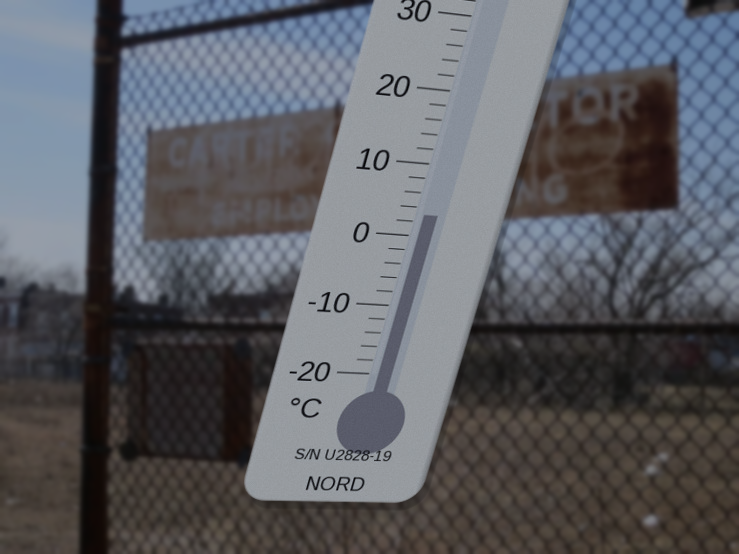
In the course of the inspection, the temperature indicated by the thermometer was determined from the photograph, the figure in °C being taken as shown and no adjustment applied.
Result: 3 °C
